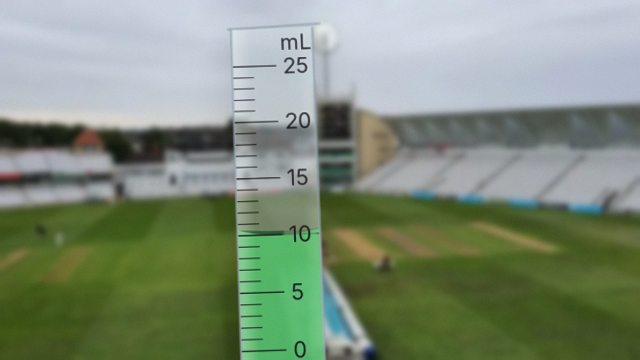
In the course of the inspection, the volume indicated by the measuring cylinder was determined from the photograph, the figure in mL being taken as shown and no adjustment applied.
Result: 10 mL
